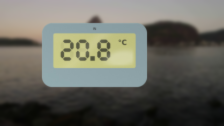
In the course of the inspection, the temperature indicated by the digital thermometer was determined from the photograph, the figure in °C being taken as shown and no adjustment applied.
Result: 20.8 °C
